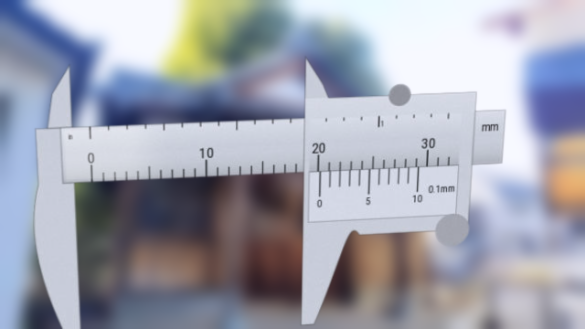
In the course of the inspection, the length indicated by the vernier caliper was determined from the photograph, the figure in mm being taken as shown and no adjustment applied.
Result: 20.2 mm
